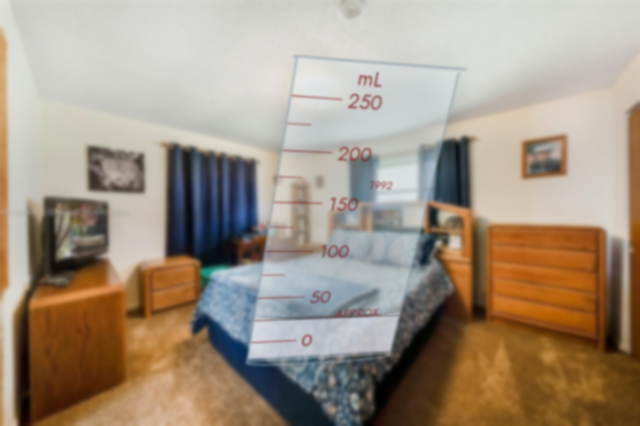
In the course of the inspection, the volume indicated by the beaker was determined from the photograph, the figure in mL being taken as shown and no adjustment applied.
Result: 25 mL
